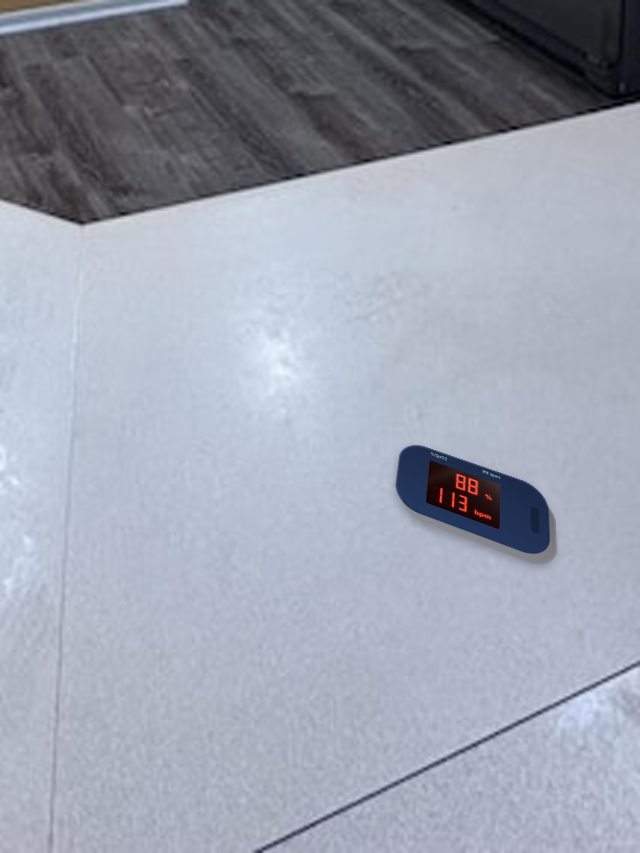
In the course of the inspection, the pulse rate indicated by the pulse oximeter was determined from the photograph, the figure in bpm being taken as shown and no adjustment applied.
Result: 113 bpm
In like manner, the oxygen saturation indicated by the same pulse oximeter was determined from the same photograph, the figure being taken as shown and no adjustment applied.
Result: 88 %
